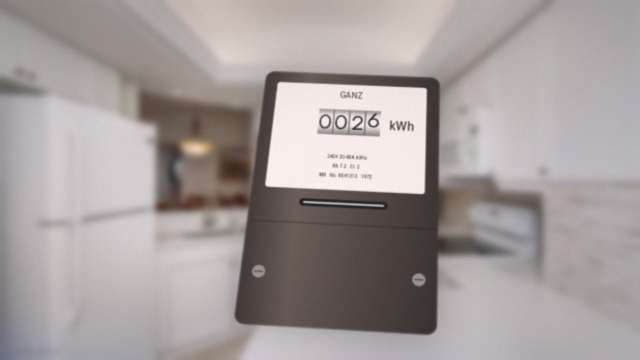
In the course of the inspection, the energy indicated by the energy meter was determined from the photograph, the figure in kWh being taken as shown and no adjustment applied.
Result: 26 kWh
